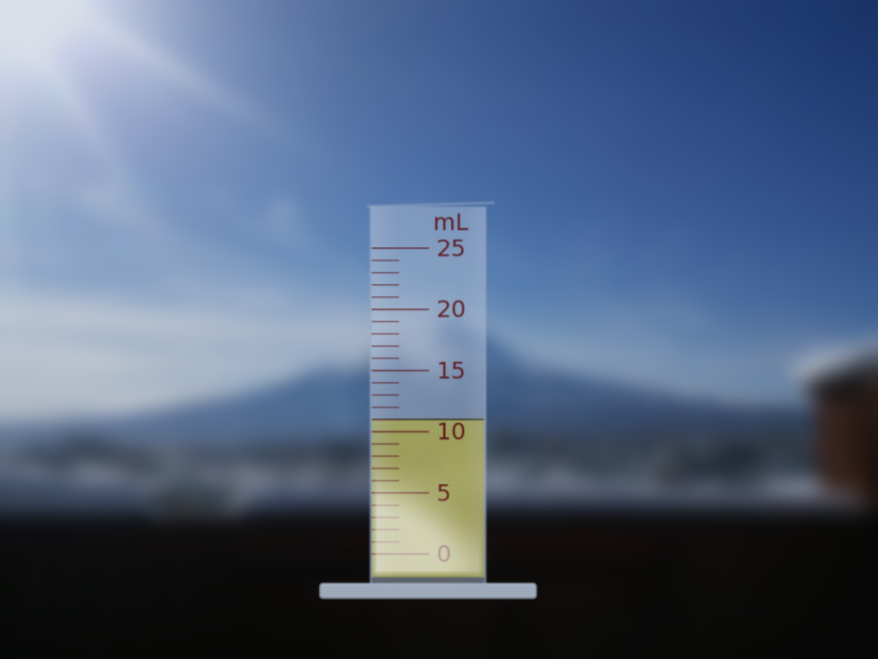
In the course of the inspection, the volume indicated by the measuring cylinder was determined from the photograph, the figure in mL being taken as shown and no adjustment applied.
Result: 11 mL
